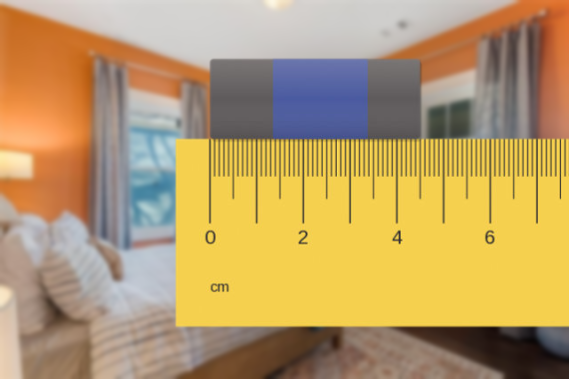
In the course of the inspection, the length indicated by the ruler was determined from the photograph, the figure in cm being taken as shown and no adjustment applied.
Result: 4.5 cm
